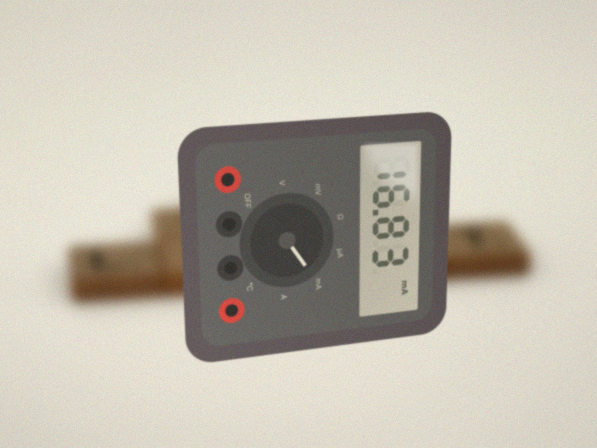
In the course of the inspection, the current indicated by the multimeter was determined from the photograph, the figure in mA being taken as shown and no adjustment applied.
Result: 16.83 mA
